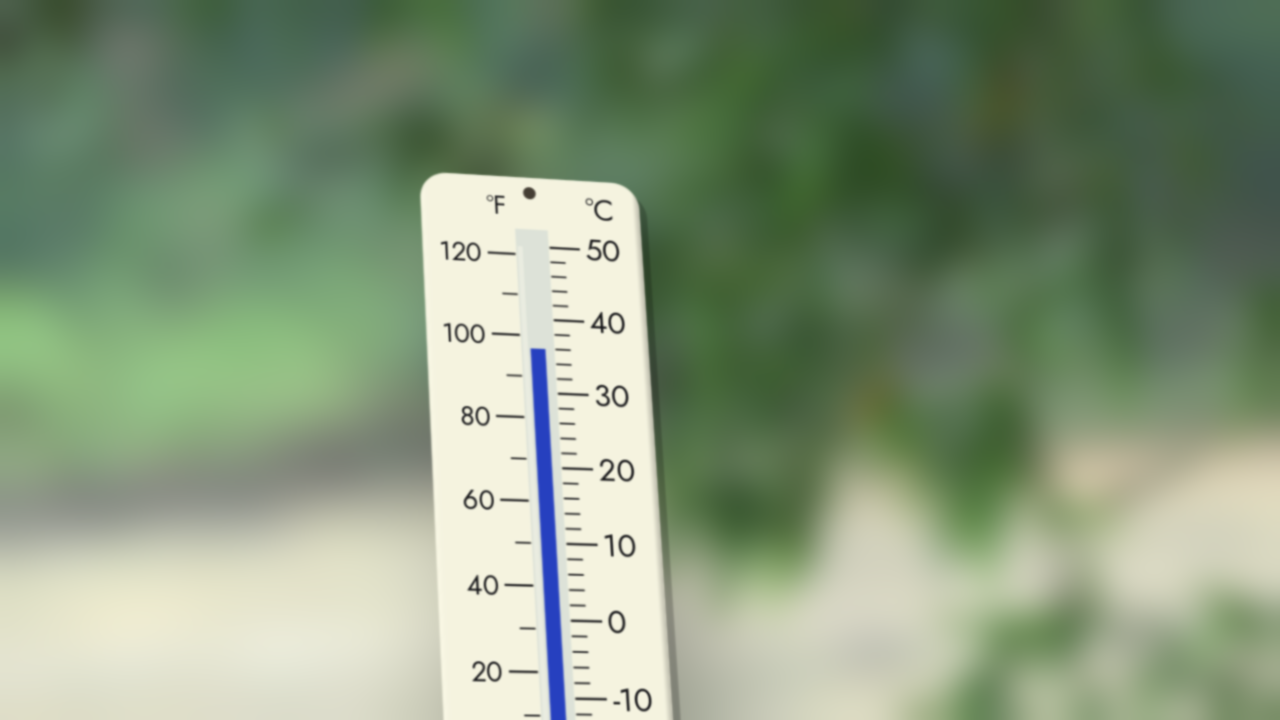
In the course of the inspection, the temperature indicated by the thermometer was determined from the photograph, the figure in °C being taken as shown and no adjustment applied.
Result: 36 °C
